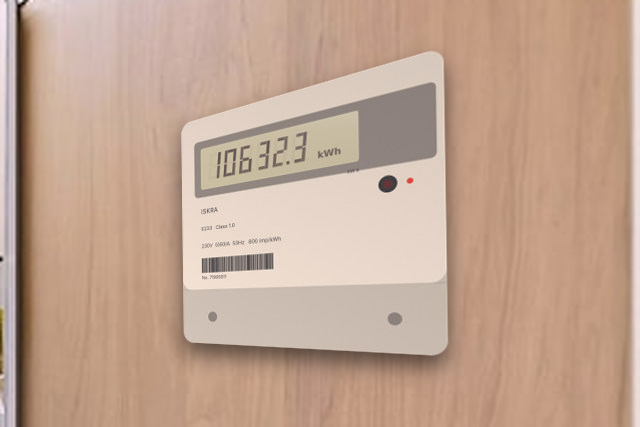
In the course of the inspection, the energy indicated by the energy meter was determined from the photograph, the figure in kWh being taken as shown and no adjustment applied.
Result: 10632.3 kWh
